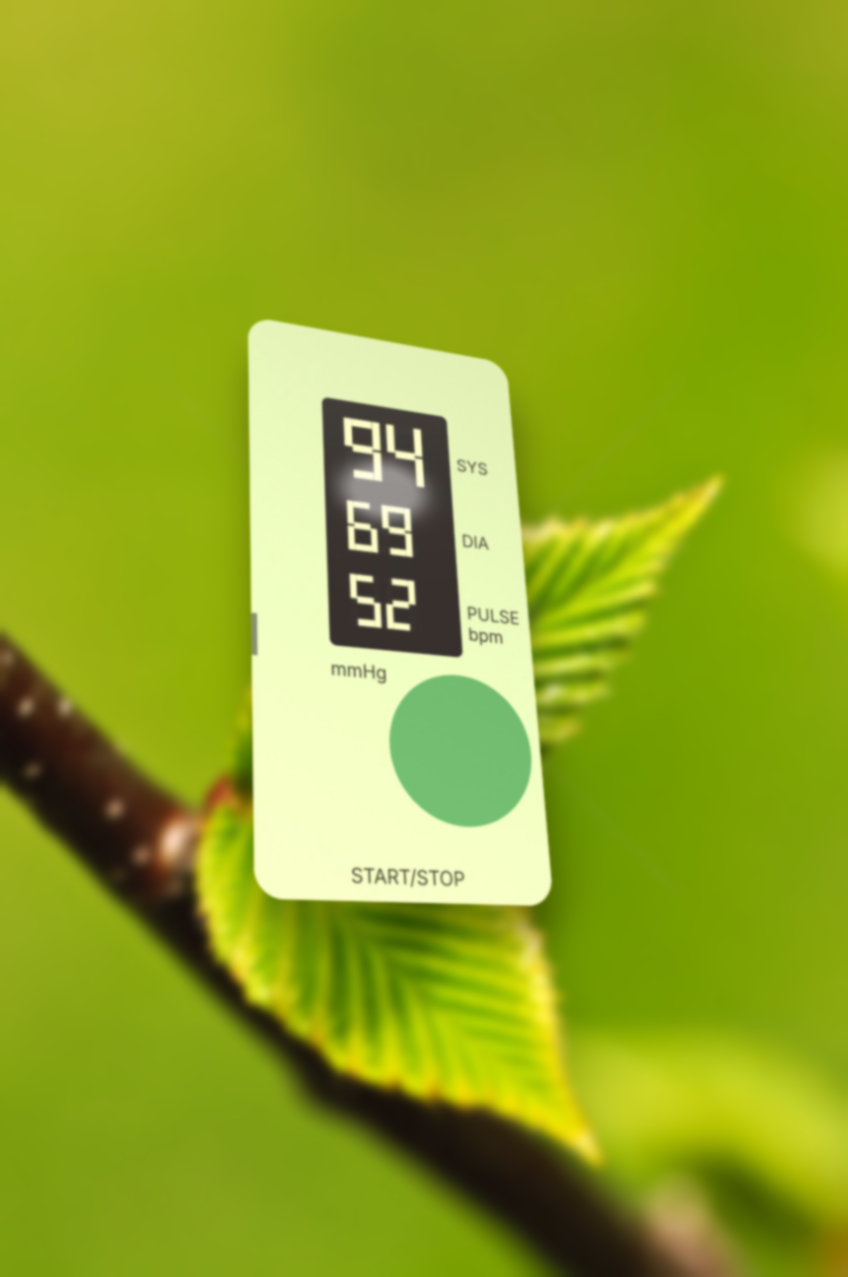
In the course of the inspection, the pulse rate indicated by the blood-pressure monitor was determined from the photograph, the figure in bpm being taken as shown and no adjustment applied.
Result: 52 bpm
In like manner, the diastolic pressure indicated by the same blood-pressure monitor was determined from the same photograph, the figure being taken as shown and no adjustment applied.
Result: 69 mmHg
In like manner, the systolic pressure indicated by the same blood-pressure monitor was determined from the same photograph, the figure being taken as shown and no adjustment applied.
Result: 94 mmHg
